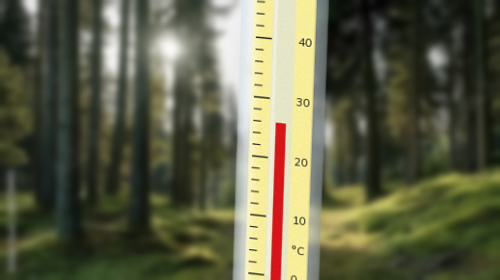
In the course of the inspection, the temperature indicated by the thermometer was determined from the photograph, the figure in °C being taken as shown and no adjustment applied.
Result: 26 °C
